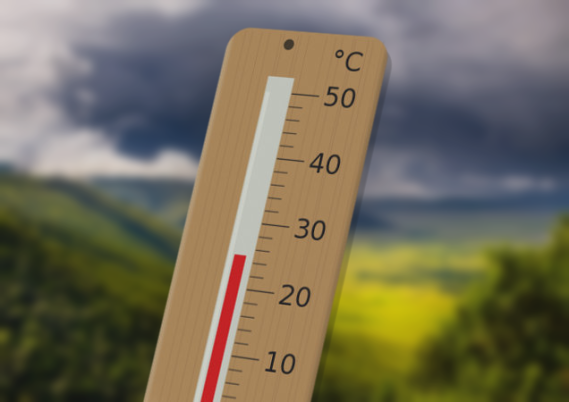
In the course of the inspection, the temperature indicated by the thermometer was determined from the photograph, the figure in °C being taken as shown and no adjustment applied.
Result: 25 °C
